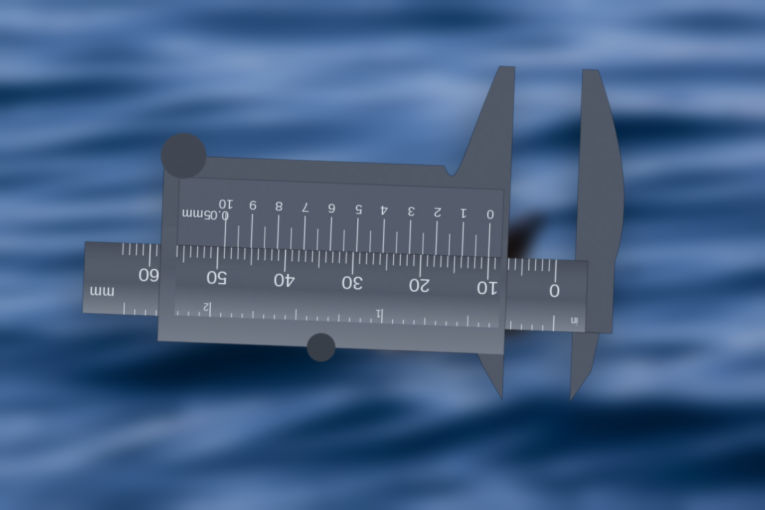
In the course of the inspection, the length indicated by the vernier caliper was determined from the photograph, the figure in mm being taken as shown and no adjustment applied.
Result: 10.0 mm
